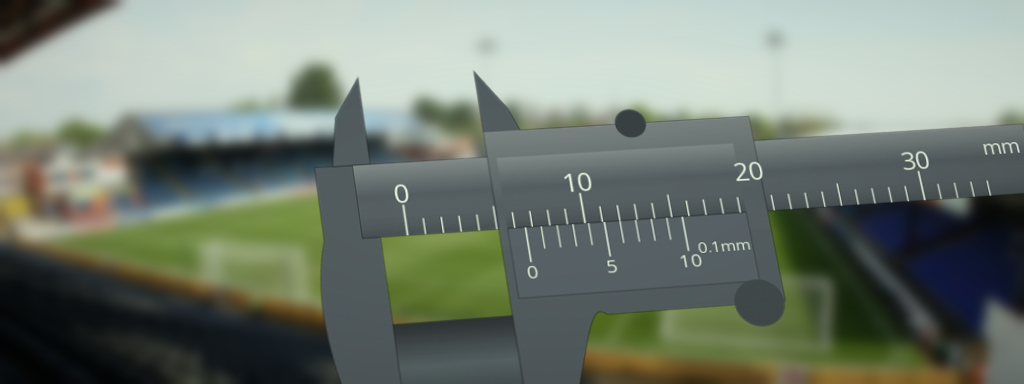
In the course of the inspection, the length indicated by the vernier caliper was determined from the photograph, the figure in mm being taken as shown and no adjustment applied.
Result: 6.6 mm
